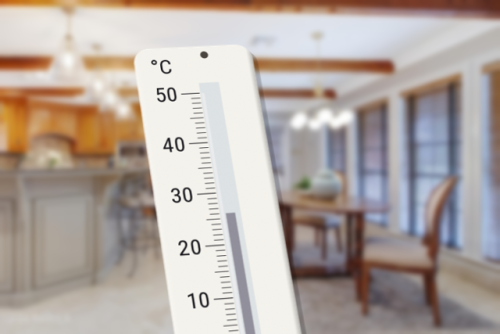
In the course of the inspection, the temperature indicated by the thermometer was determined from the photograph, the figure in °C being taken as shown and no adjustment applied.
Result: 26 °C
